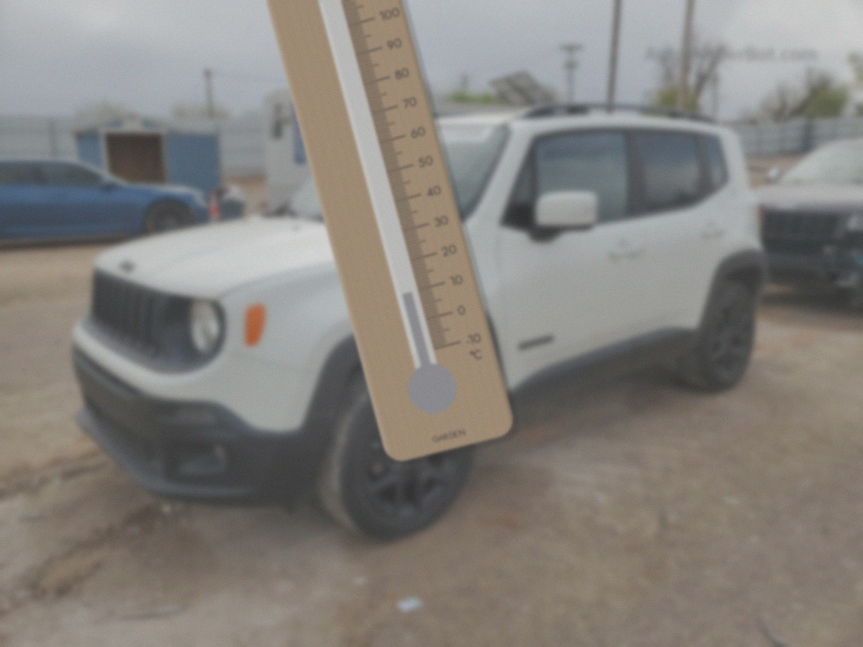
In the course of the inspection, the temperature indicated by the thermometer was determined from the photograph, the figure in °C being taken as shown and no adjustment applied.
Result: 10 °C
